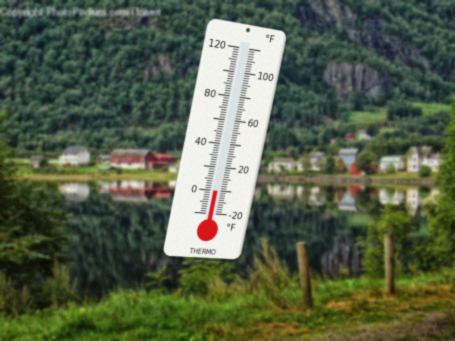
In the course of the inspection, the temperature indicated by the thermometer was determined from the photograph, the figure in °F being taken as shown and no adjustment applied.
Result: 0 °F
